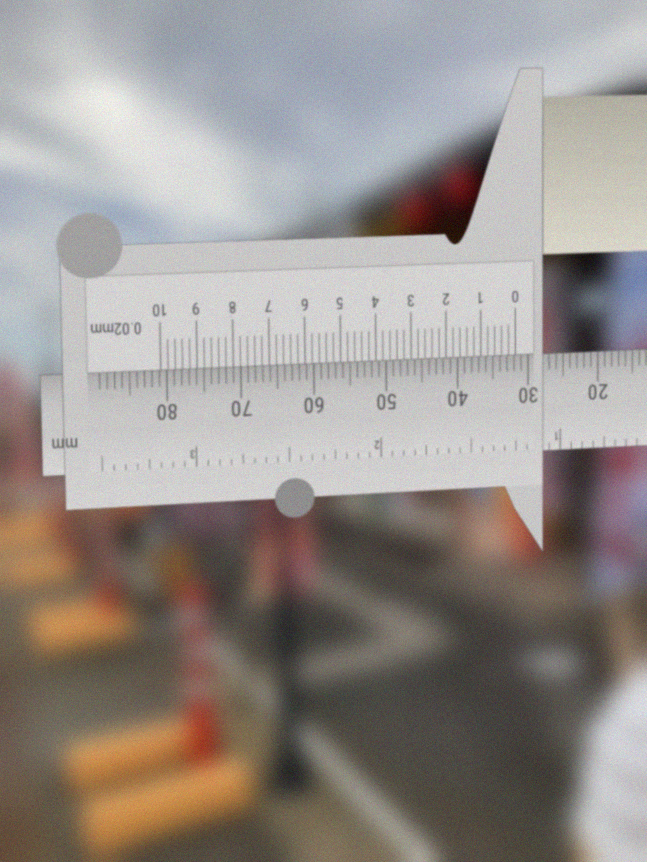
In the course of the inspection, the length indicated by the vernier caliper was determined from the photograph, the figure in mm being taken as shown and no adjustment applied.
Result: 31.8 mm
